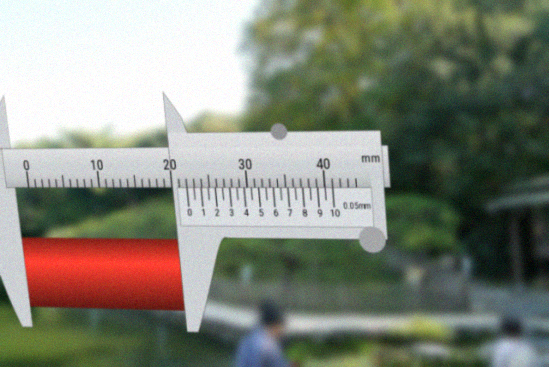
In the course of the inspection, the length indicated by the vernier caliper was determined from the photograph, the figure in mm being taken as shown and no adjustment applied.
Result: 22.0 mm
